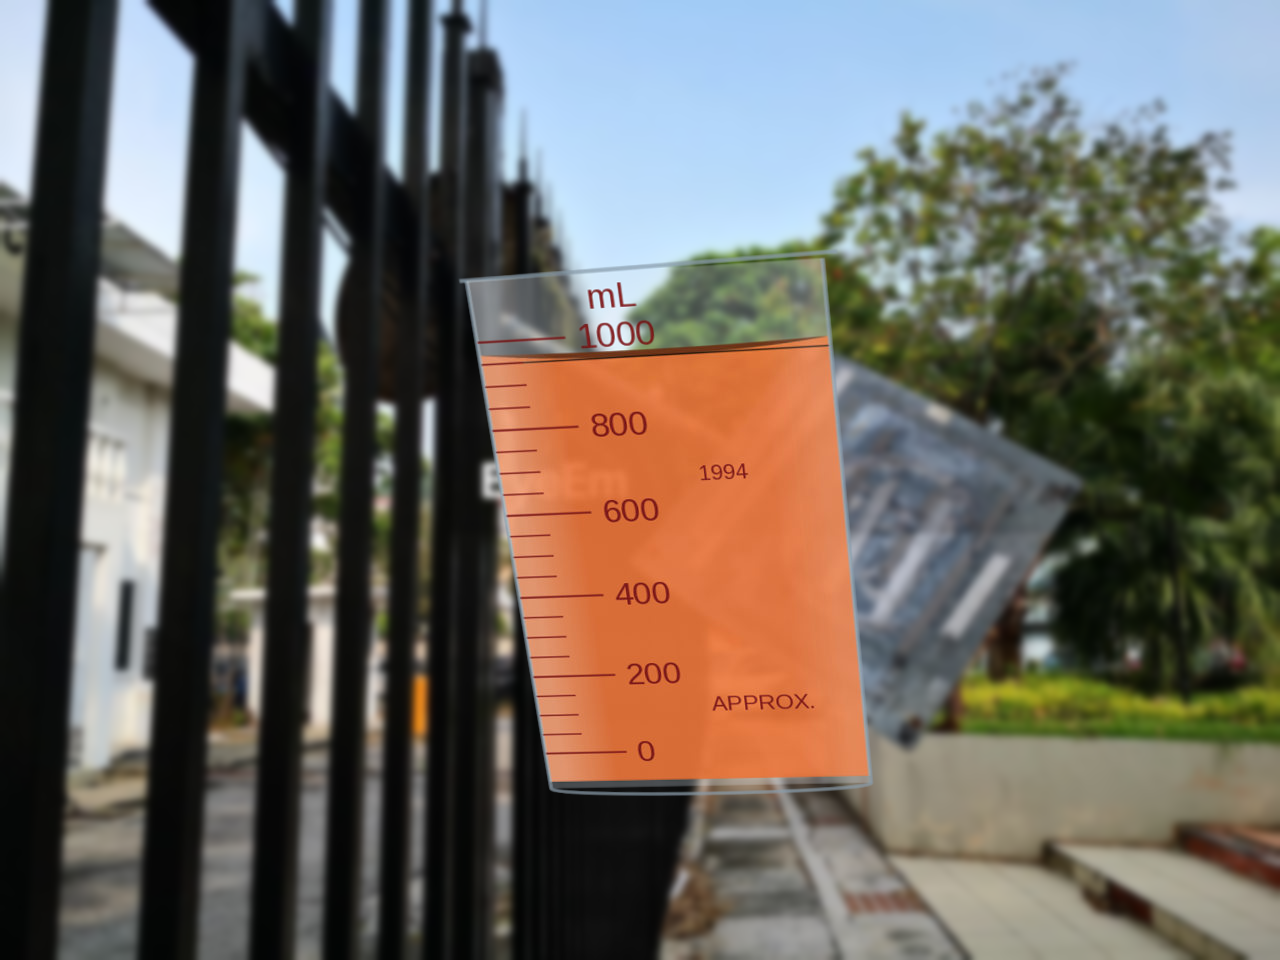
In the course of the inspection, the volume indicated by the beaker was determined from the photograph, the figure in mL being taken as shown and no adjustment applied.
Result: 950 mL
